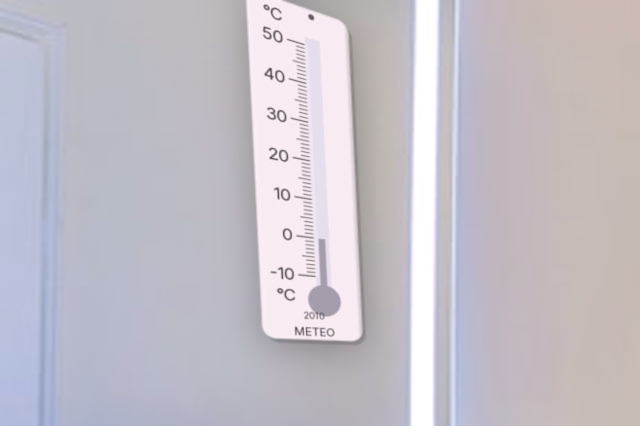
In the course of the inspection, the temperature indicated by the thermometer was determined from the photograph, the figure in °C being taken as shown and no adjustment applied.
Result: 0 °C
